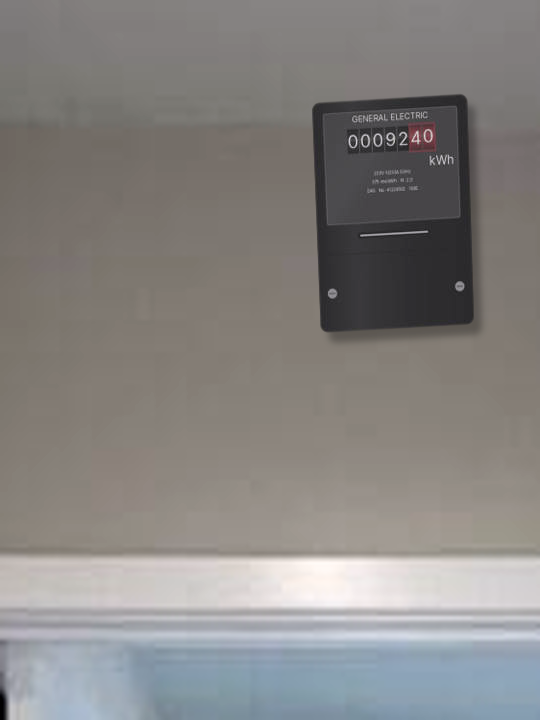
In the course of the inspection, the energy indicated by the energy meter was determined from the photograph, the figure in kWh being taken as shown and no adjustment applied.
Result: 92.40 kWh
